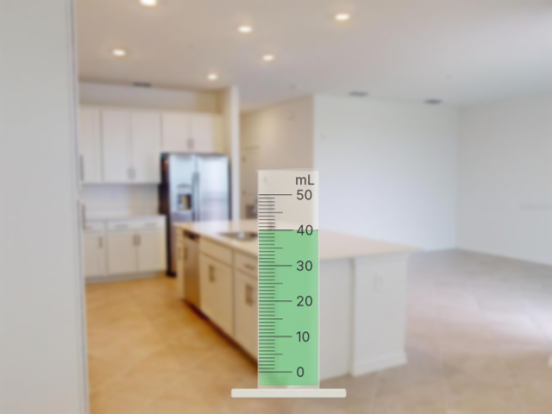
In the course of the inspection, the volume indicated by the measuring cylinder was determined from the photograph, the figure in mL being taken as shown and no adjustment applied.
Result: 40 mL
